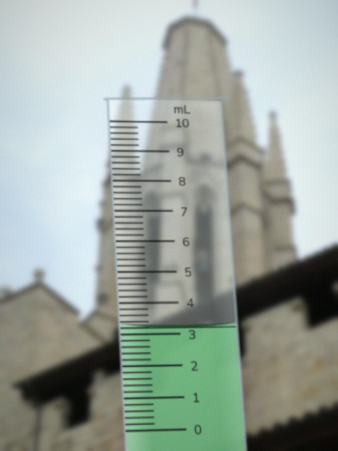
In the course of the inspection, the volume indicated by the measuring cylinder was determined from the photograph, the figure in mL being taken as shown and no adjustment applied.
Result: 3.2 mL
